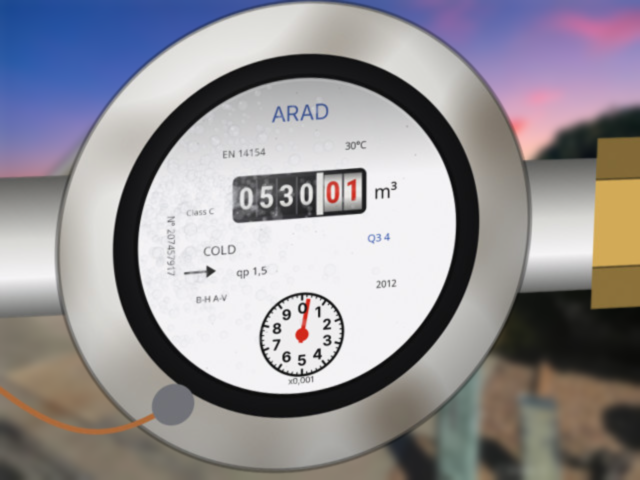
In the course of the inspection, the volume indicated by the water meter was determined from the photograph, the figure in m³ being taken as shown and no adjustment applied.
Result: 530.010 m³
